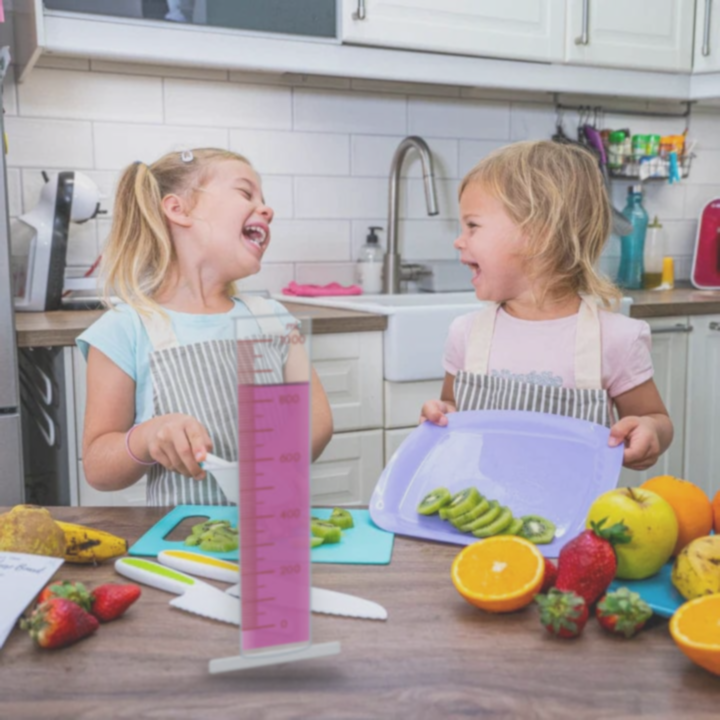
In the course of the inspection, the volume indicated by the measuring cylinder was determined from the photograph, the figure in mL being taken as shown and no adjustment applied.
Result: 850 mL
